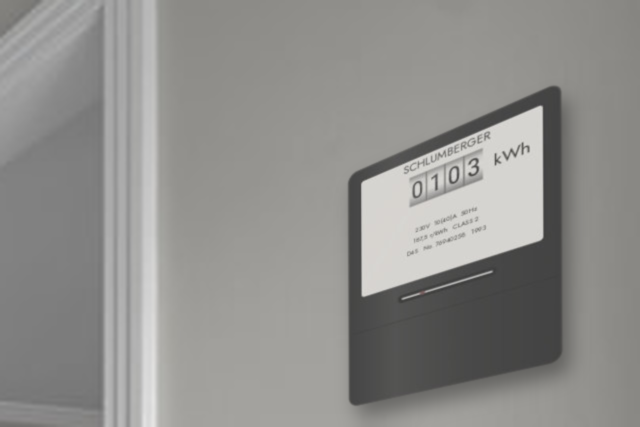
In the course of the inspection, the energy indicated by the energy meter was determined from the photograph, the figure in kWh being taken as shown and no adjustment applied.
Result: 103 kWh
